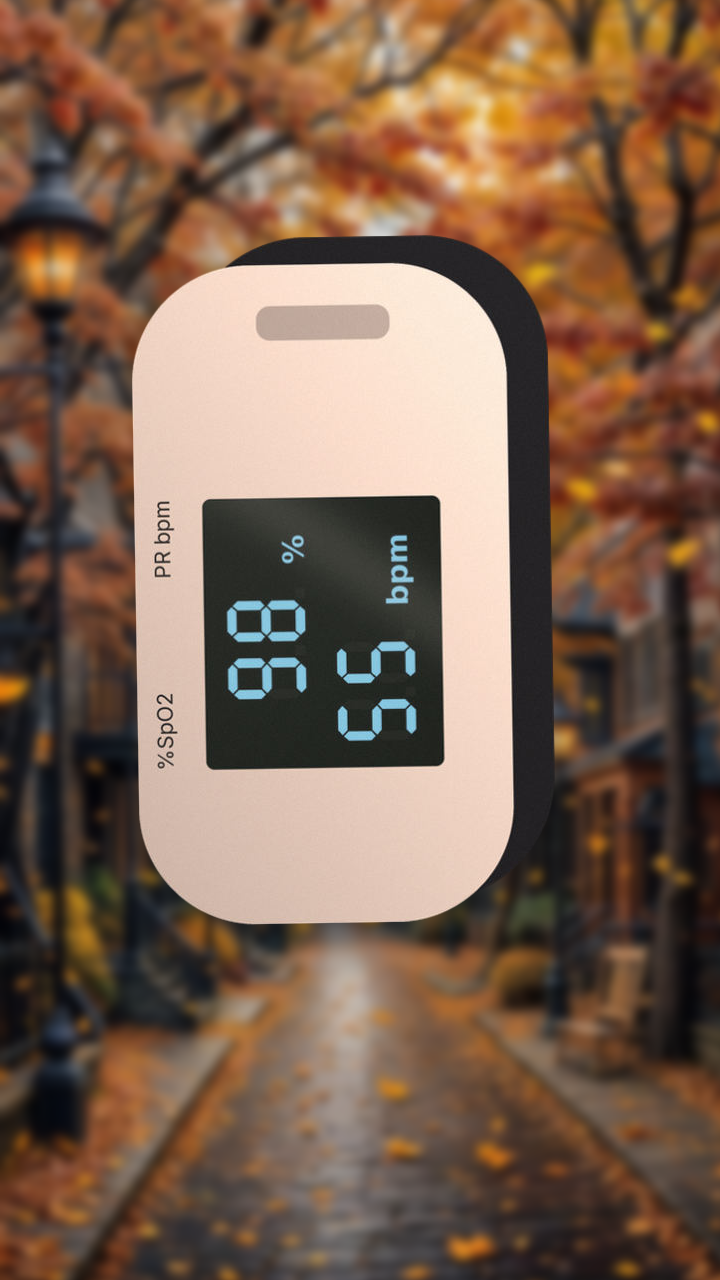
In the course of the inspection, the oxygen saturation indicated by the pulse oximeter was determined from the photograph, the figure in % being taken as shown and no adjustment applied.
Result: 98 %
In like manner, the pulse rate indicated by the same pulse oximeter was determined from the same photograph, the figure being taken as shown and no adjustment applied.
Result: 55 bpm
